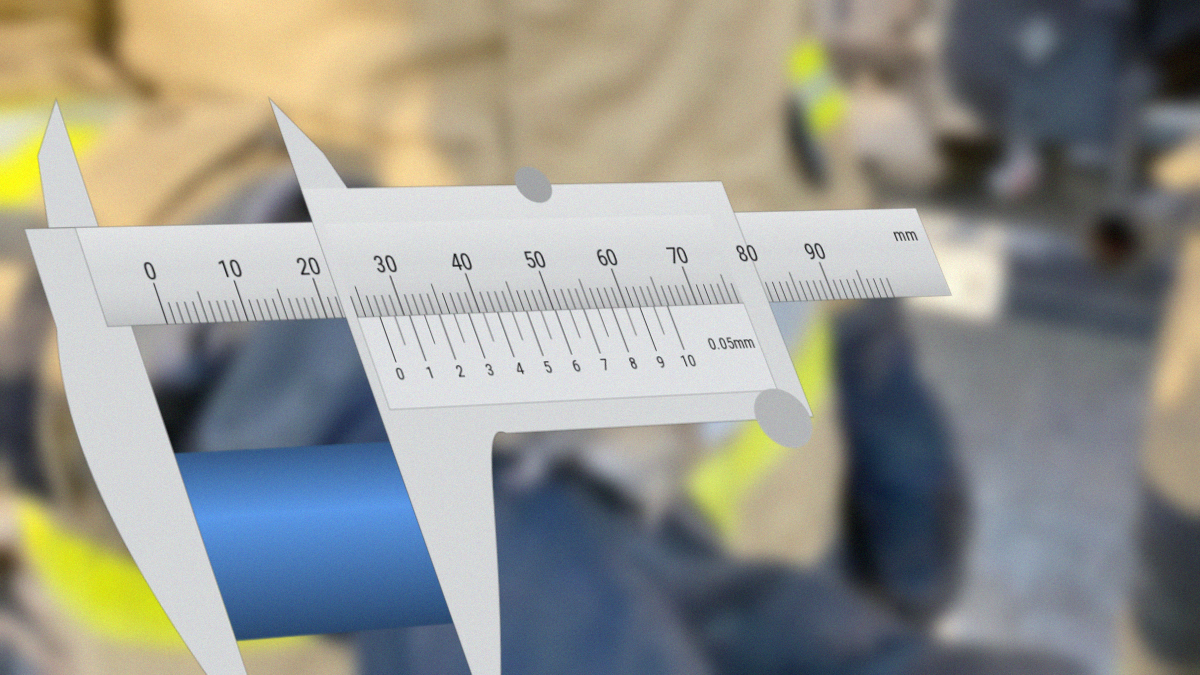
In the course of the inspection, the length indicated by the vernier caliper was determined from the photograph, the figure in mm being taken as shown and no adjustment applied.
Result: 26.8 mm
